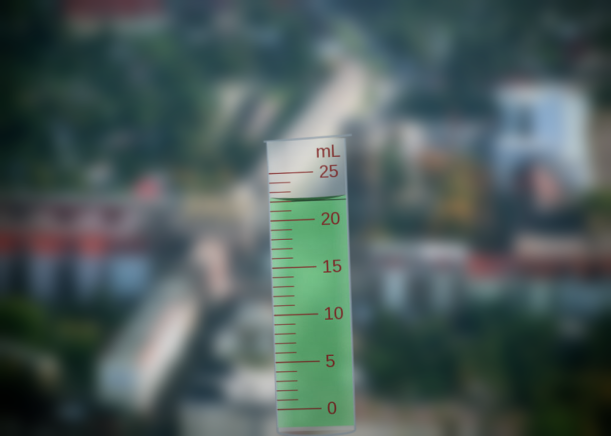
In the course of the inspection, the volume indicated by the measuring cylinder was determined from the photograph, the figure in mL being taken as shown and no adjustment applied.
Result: 22 mL
